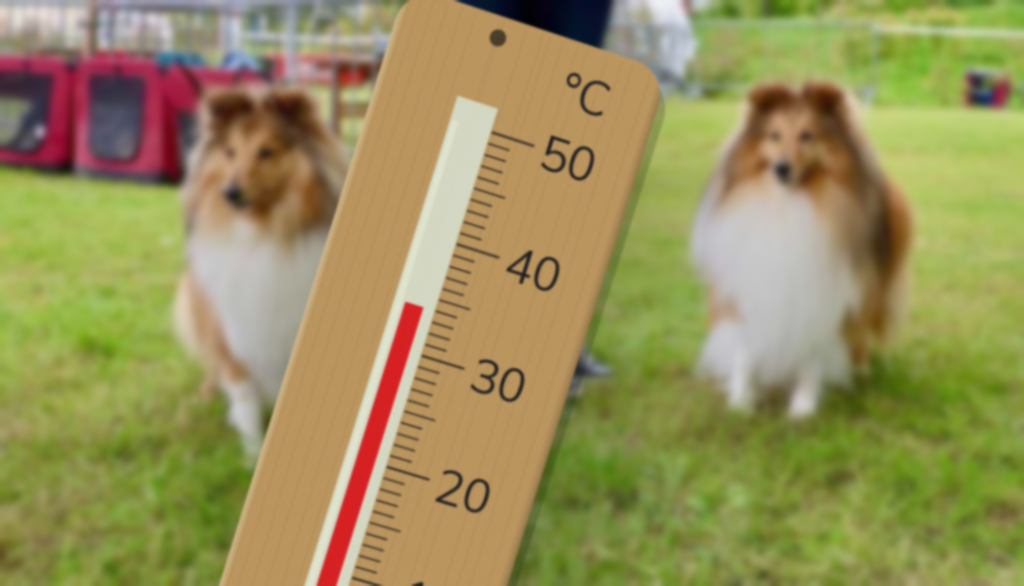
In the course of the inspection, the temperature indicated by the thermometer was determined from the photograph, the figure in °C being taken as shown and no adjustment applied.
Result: 34 °C
